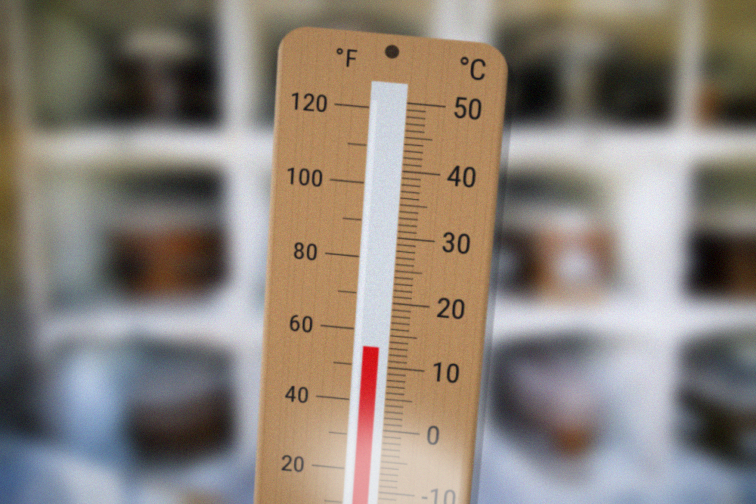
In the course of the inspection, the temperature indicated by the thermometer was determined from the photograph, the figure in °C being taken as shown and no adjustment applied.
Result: 13 °C
